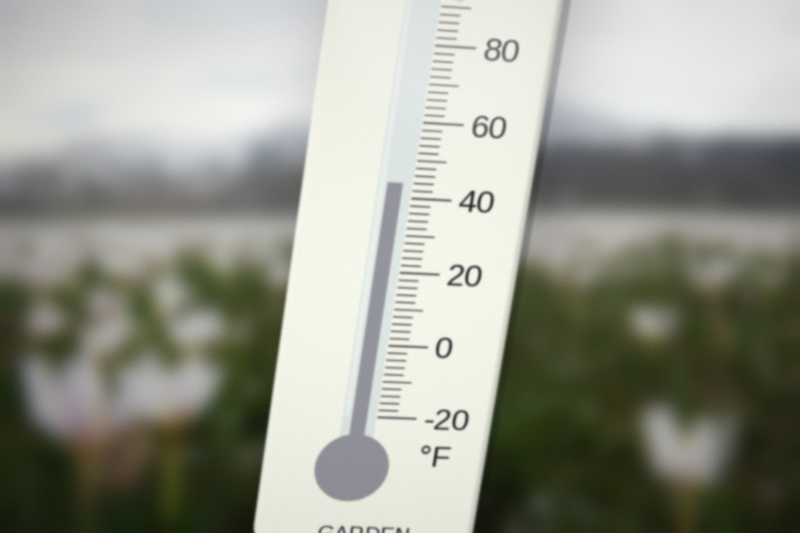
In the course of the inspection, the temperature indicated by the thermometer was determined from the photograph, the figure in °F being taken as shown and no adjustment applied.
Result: 44 °F
